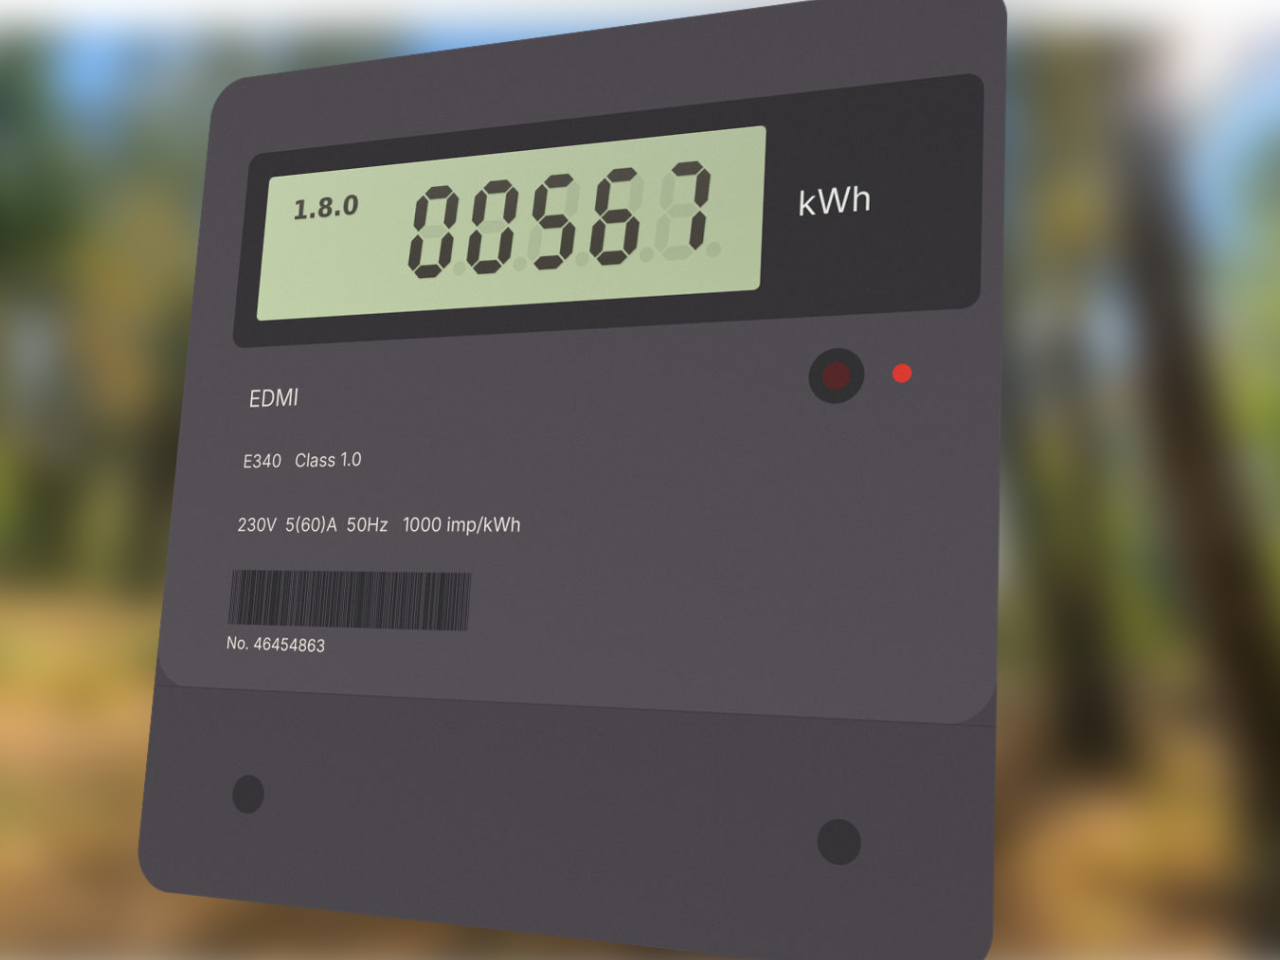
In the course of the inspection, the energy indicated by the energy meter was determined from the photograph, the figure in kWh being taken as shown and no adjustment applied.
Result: 567 kWh
